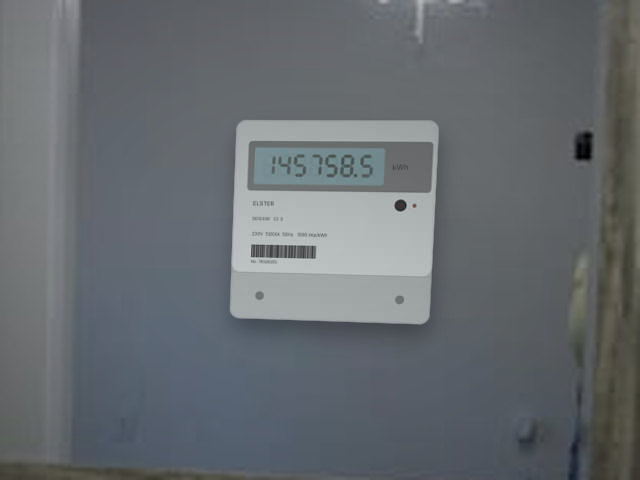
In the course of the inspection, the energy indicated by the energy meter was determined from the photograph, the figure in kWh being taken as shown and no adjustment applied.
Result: 145758.5 kWh
